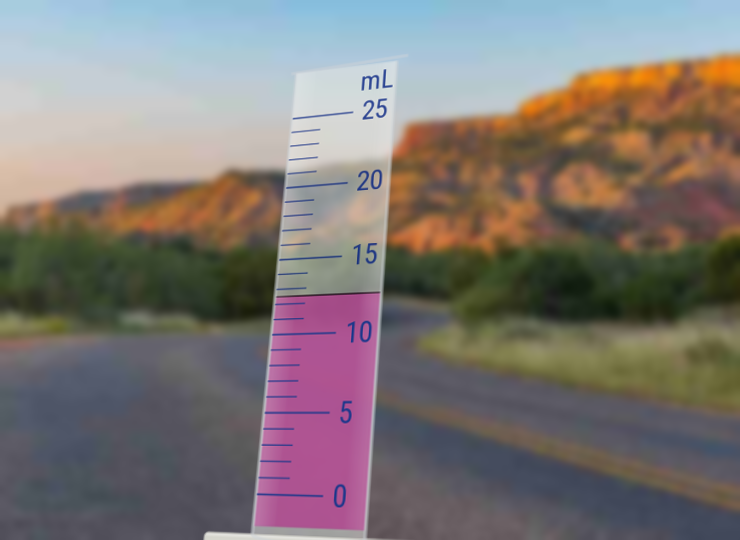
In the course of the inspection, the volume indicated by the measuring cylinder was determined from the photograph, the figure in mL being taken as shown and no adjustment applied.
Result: 12.5 mL
